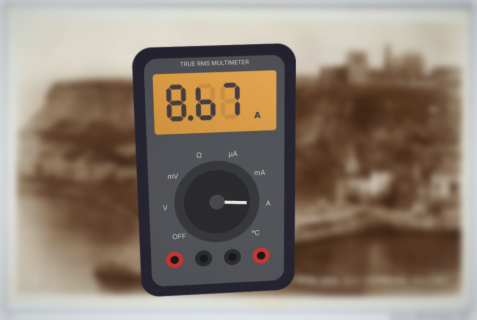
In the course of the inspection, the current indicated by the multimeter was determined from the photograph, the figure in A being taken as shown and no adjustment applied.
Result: 8.67 A
